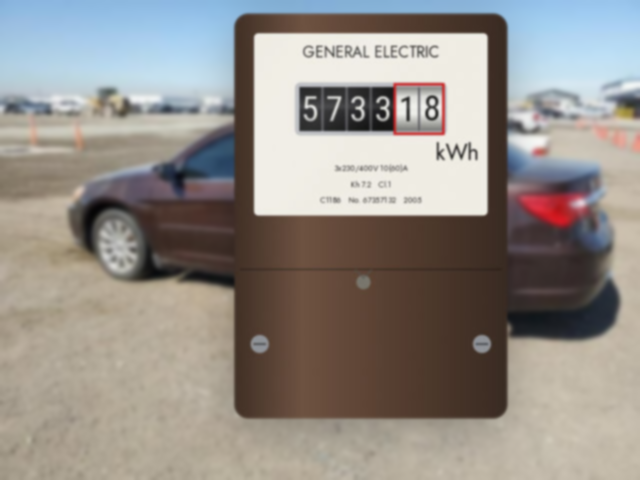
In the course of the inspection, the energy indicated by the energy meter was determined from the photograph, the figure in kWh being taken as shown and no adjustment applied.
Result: 5733.18 kWh
